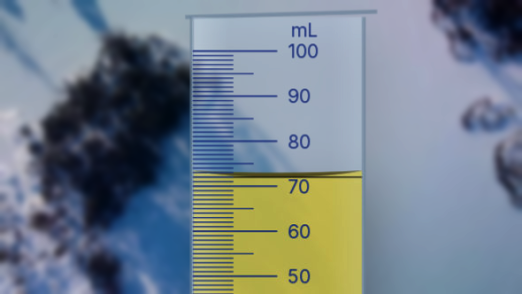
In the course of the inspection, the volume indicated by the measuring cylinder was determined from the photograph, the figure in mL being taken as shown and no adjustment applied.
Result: 72 mL
